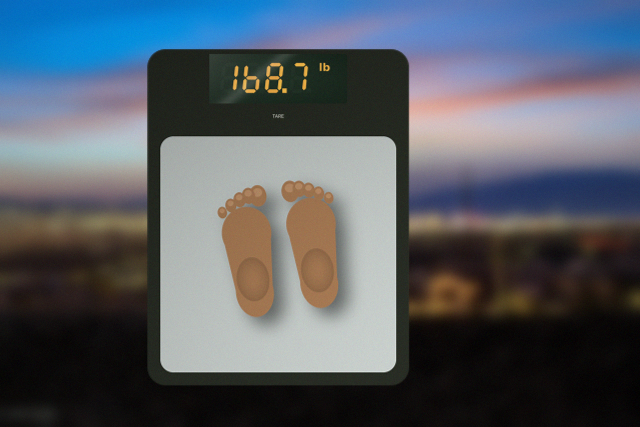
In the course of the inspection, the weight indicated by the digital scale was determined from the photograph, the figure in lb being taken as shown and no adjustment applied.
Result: 168.7 lb
